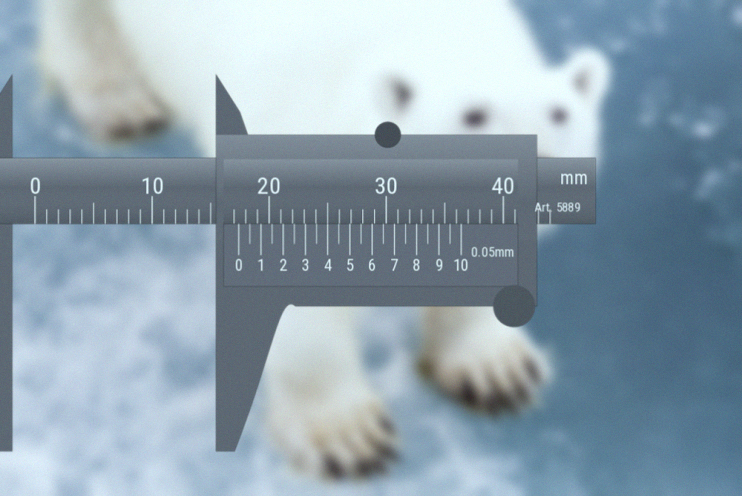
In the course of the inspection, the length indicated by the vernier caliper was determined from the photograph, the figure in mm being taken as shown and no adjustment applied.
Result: 17.4 mm
